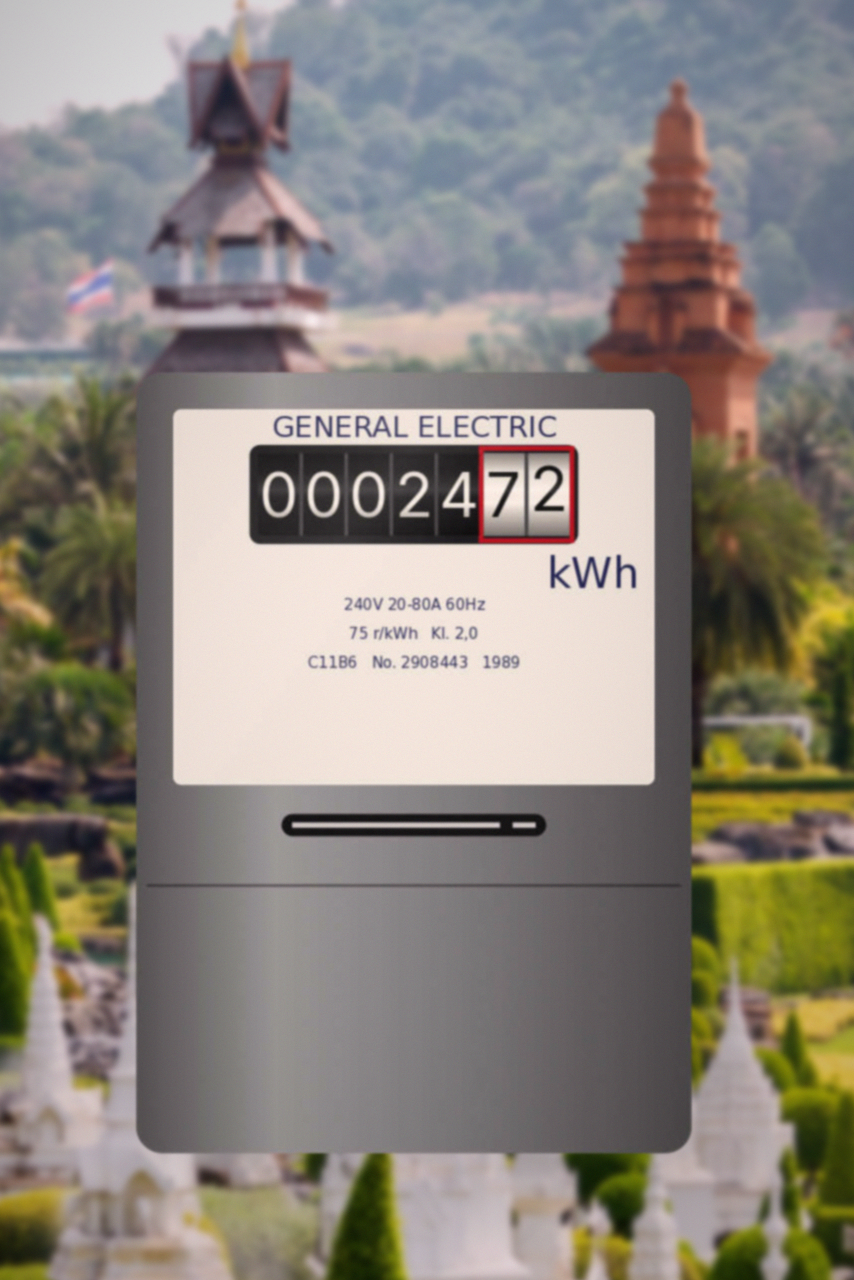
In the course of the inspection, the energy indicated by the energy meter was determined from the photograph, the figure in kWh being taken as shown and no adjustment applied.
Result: 24.72 kWh
